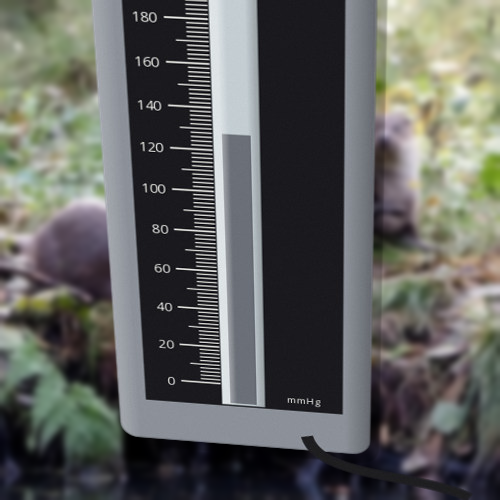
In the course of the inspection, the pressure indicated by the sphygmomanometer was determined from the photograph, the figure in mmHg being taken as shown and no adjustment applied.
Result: 128 mmHg
